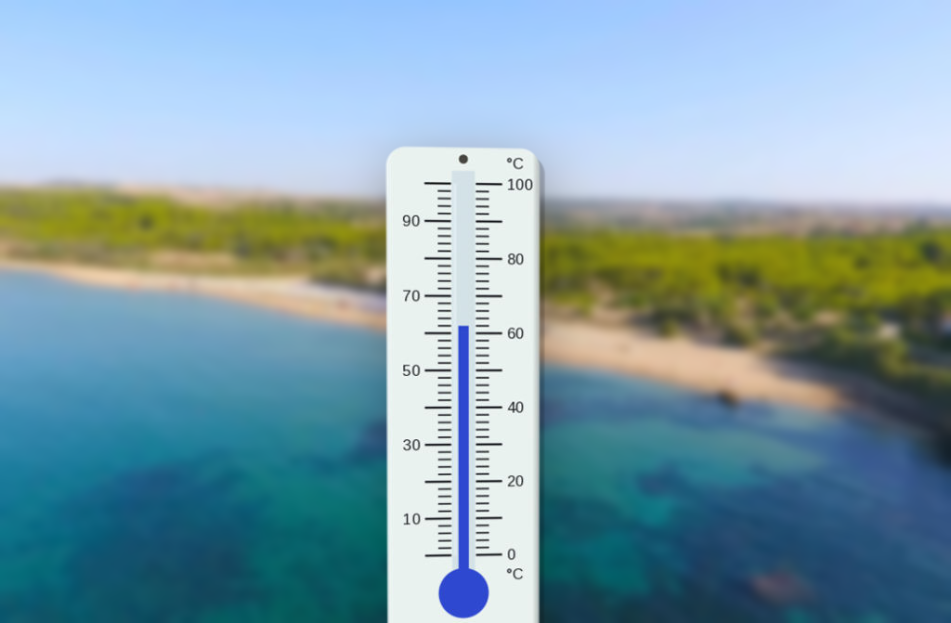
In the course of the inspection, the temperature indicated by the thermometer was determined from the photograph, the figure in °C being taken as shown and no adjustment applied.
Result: 62 °C
